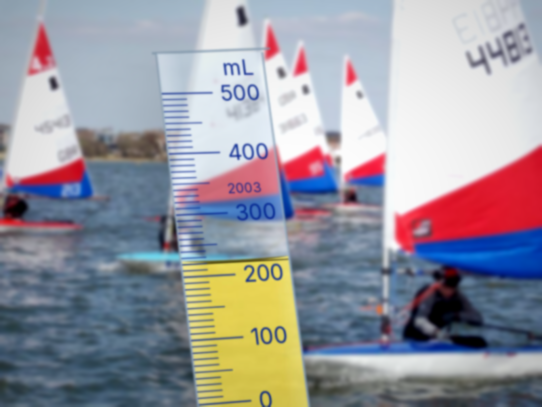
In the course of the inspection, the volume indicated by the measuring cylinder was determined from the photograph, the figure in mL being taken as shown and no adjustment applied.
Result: 220 mL
